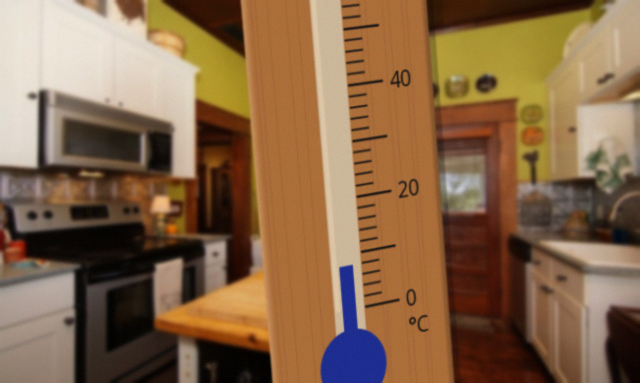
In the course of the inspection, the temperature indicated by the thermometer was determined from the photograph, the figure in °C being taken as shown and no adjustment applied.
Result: 8 °C
